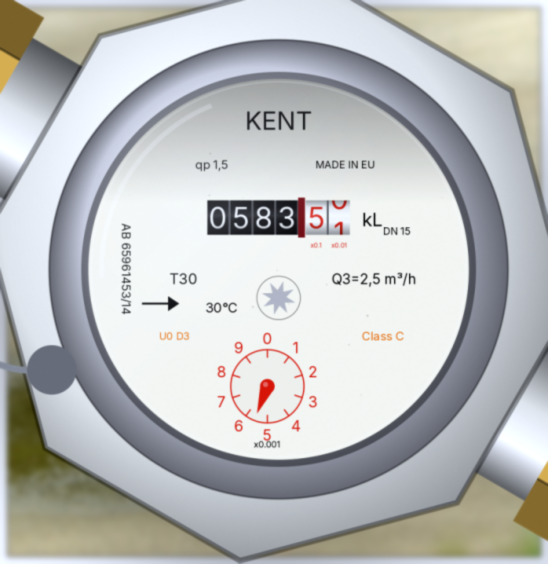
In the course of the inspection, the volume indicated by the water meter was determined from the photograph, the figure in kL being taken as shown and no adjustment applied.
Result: 583.505 kL
